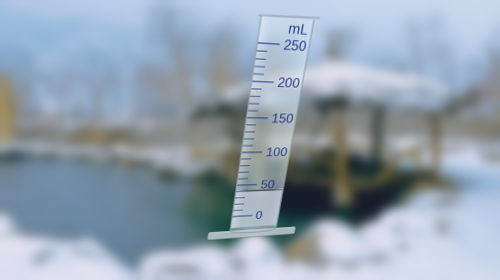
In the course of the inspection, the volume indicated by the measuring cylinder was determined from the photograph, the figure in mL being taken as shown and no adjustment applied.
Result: 40 mL
